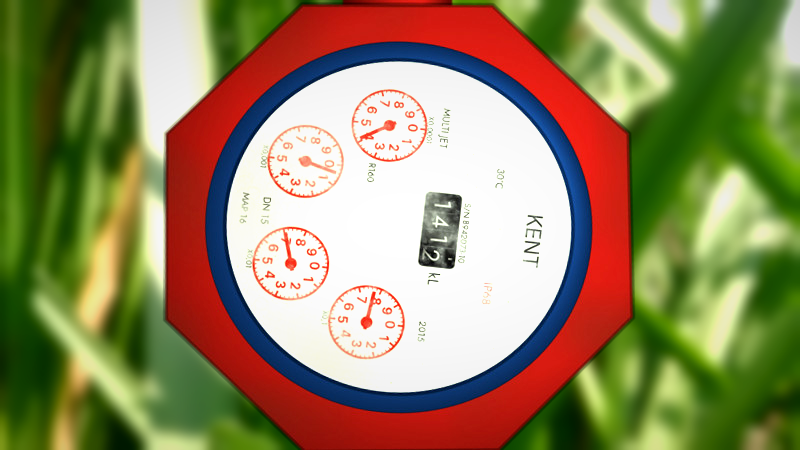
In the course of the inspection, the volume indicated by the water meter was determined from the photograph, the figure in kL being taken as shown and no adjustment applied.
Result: 1411.7704 kL
